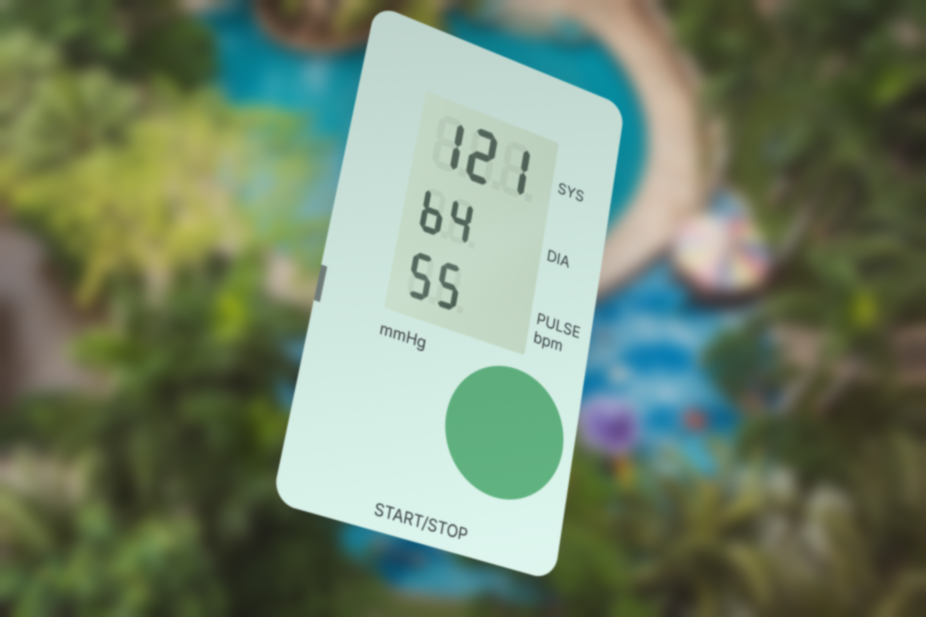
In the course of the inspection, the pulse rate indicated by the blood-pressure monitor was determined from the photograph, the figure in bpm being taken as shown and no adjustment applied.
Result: 55 bpm
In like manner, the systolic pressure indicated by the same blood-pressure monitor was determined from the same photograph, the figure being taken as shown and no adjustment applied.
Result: 121 mmHg
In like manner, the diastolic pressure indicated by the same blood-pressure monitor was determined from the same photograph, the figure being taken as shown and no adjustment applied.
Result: 64 mmHg
